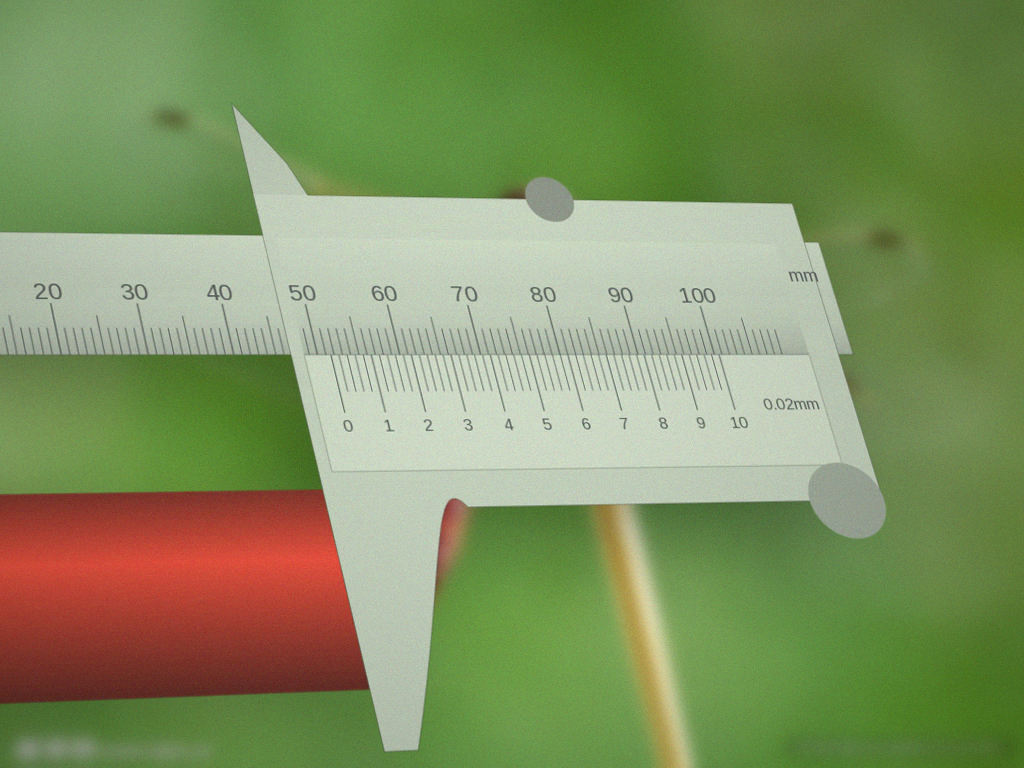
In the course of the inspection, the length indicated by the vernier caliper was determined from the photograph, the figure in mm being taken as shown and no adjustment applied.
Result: 51.6 mm
